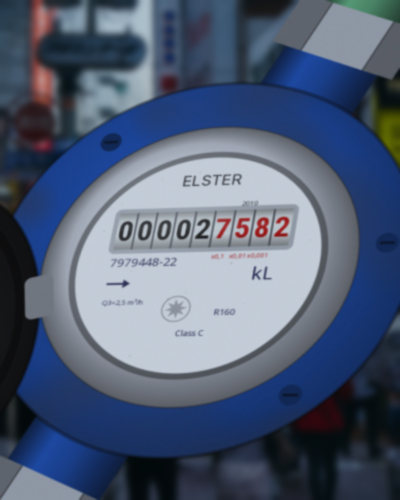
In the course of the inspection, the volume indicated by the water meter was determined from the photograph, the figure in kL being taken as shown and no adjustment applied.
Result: 2.7582 kL
